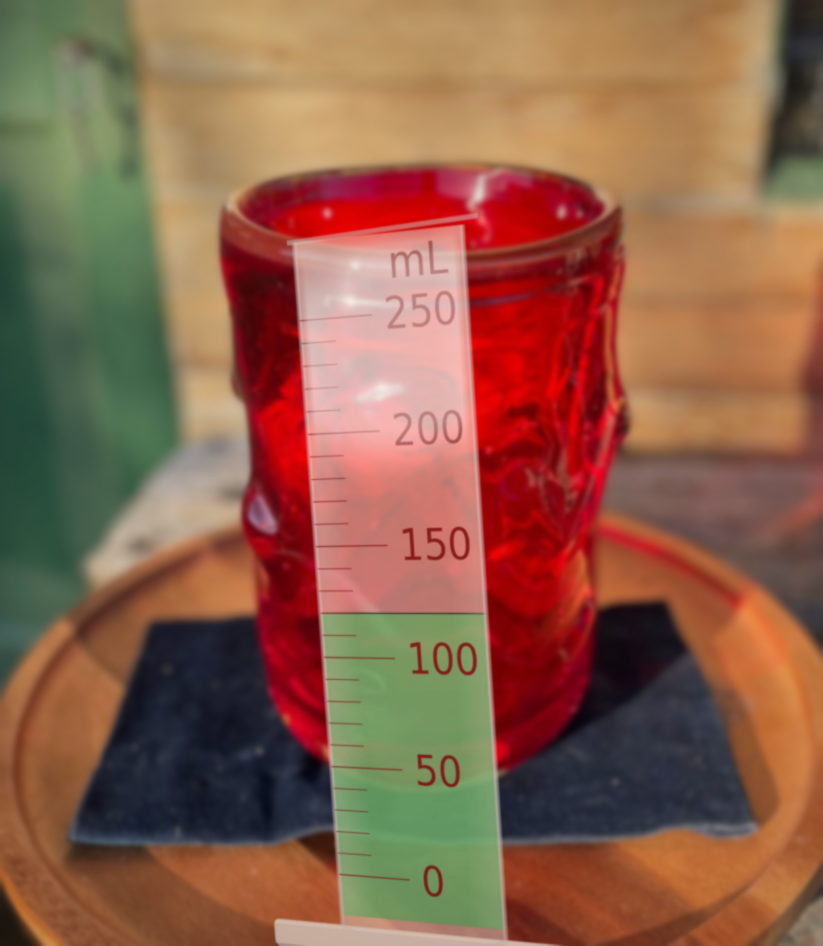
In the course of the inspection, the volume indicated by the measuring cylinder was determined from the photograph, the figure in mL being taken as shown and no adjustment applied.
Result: 120 mL
